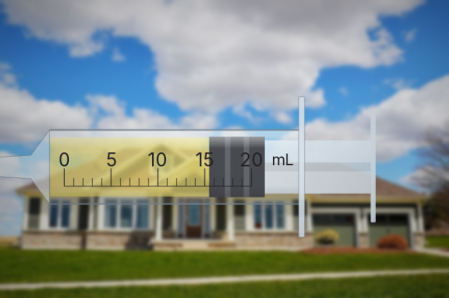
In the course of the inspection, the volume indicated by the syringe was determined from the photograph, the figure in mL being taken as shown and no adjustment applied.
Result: 15.5 mL
